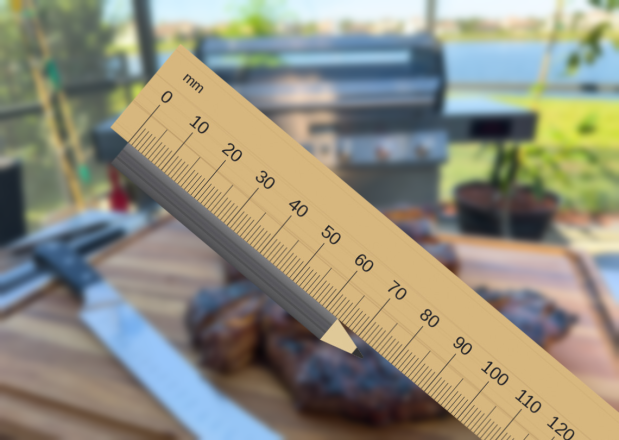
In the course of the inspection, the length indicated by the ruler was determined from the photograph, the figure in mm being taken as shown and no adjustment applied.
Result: 74 mm
